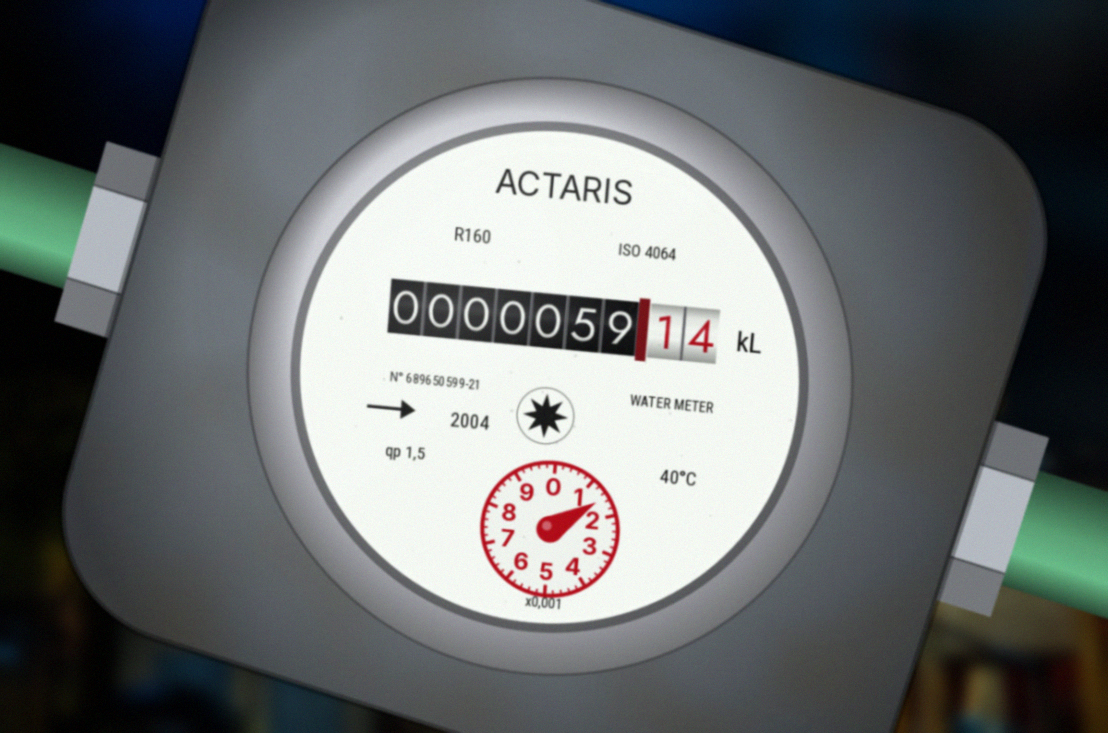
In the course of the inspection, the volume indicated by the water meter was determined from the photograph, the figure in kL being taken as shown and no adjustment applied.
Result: 59.141 kL
